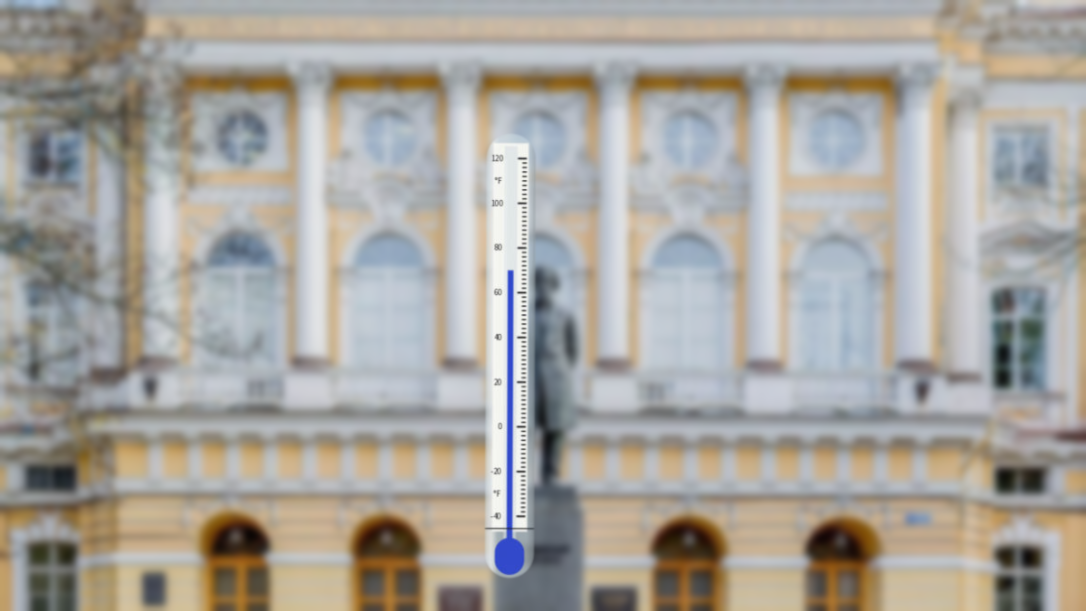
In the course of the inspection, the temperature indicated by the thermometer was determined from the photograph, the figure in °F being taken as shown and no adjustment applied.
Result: 70 °F
